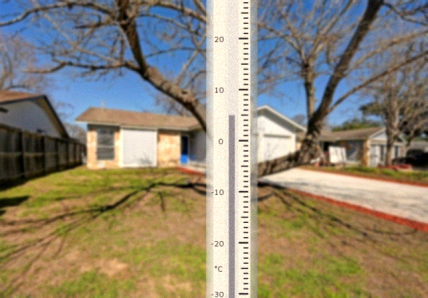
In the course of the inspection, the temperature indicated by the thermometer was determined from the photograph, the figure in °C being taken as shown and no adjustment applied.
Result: 5 °C
